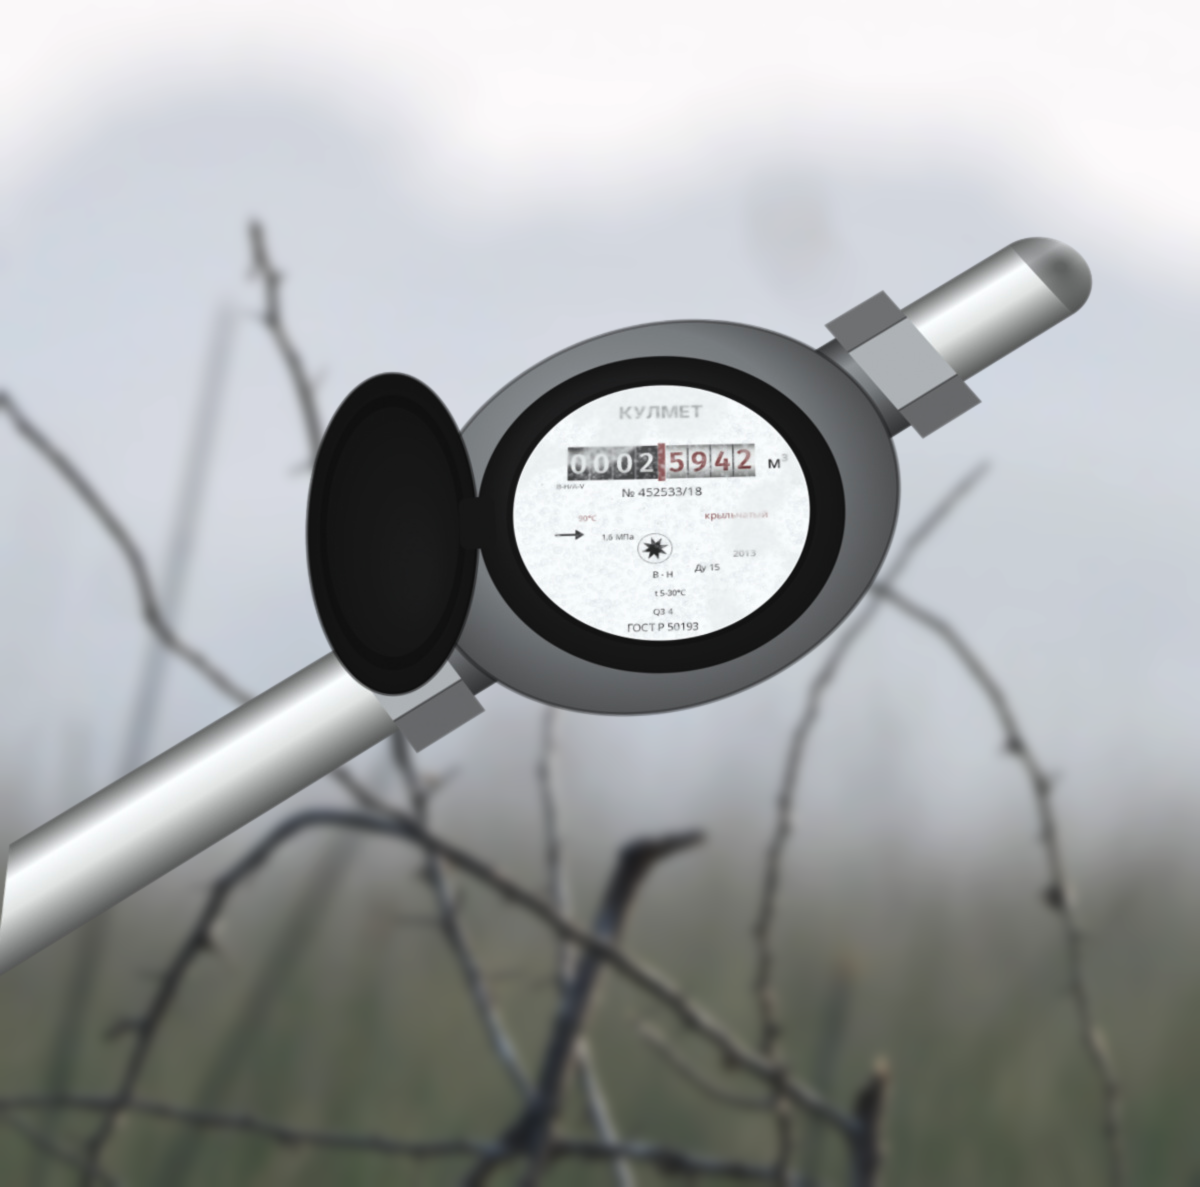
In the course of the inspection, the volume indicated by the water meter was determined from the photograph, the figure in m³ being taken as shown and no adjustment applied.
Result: 2.5942 m³
